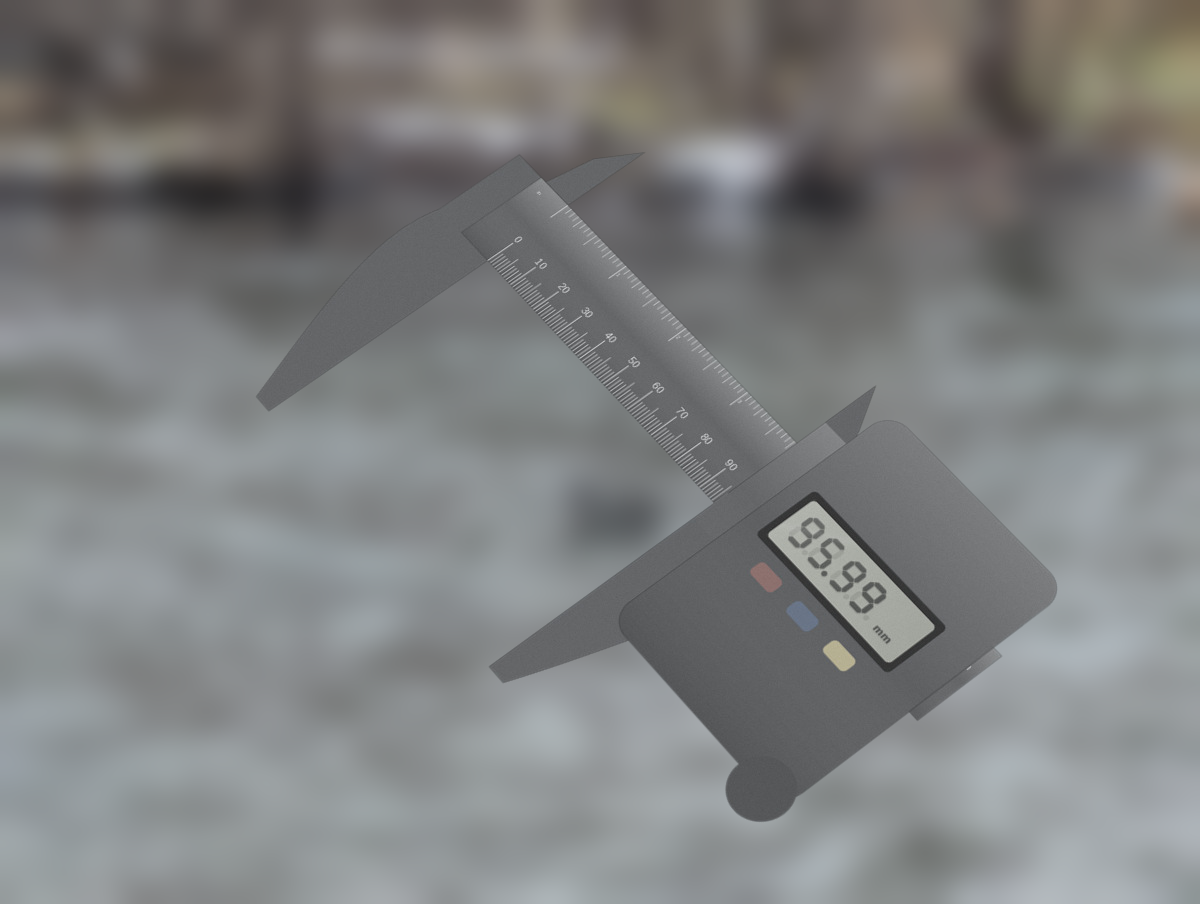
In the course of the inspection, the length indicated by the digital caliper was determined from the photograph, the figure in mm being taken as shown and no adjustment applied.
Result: 95.99 mm
